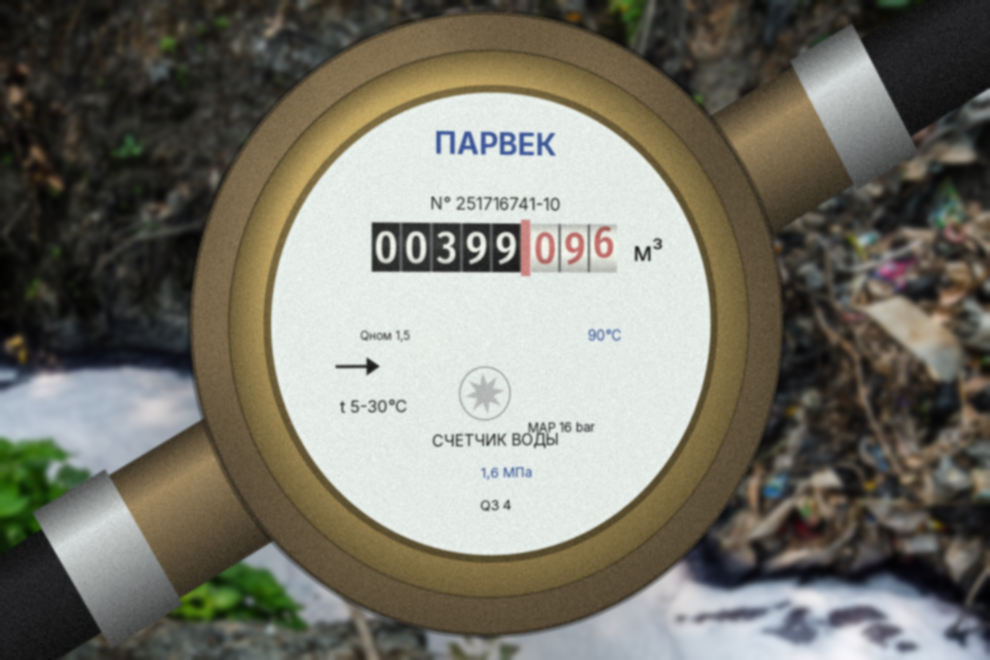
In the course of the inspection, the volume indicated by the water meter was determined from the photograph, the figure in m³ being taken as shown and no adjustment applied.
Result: 399.096 m³
